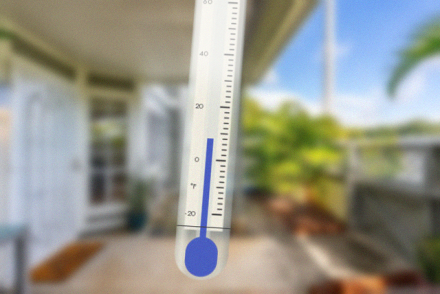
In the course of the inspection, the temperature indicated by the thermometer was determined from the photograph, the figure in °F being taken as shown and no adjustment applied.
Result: 8 °F
